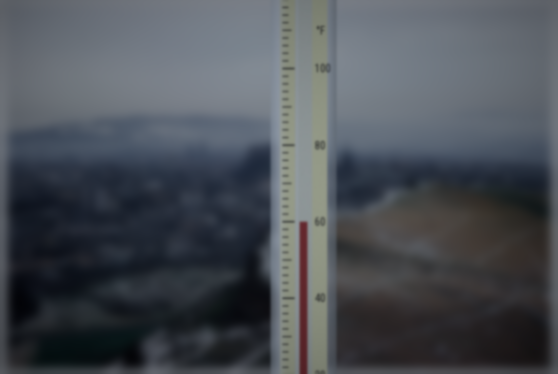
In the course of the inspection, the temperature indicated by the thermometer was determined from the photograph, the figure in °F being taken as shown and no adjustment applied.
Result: 60 °F
